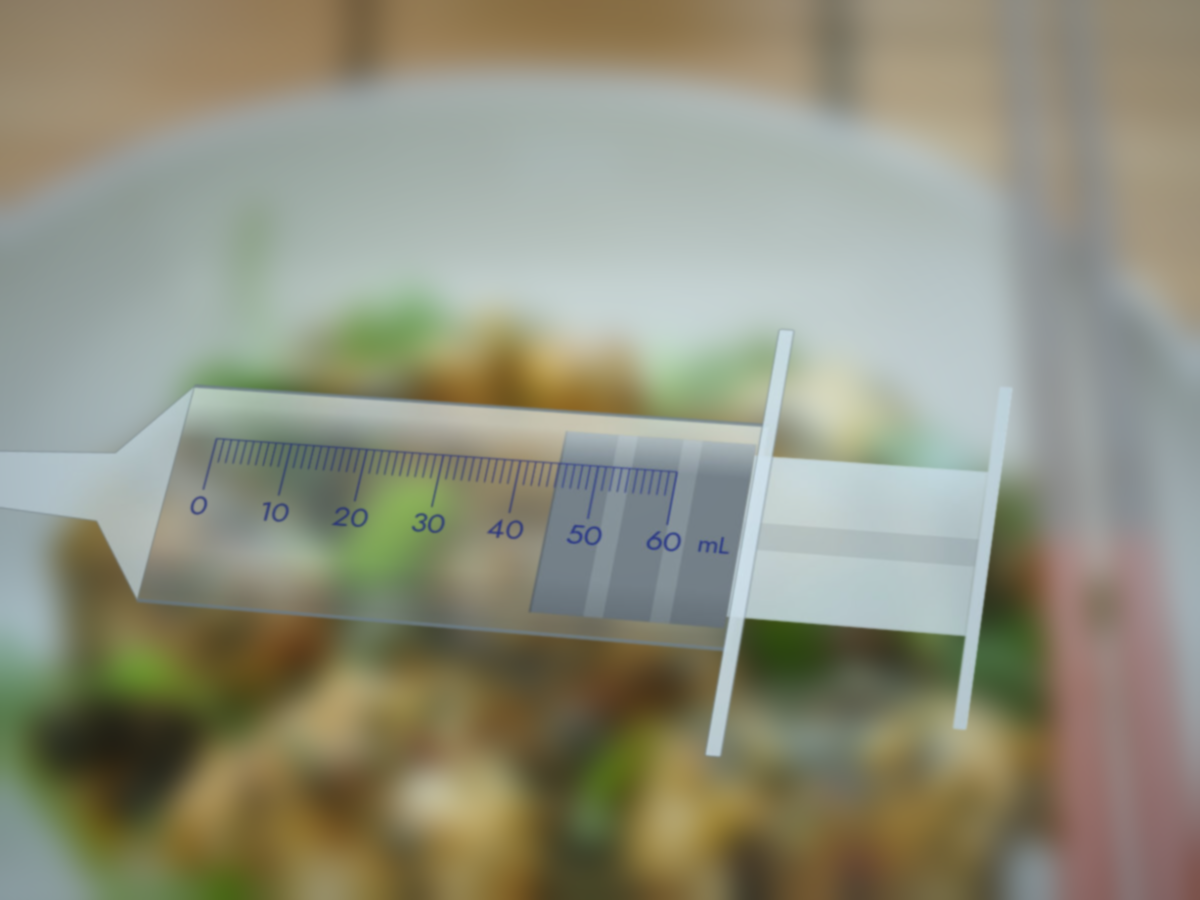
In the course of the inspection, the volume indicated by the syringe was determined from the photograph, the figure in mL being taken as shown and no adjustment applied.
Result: 45 mL
